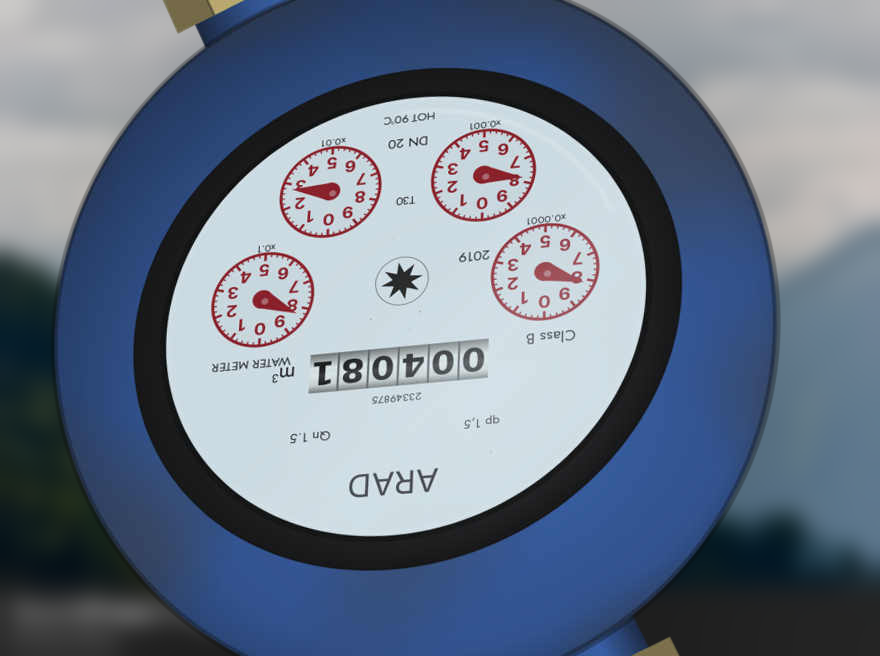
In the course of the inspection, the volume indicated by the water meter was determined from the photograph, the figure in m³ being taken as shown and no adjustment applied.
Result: 4081.8278 m³
